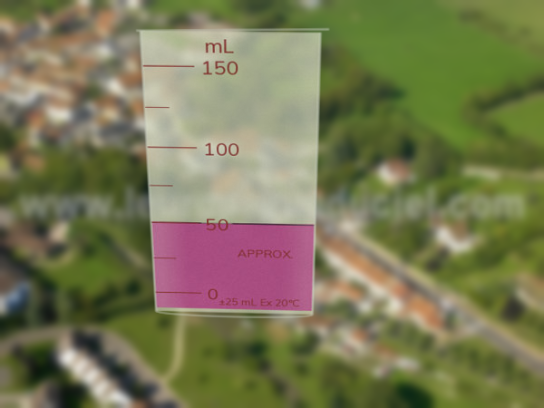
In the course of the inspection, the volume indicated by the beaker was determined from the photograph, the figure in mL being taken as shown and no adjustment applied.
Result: 50 mL
